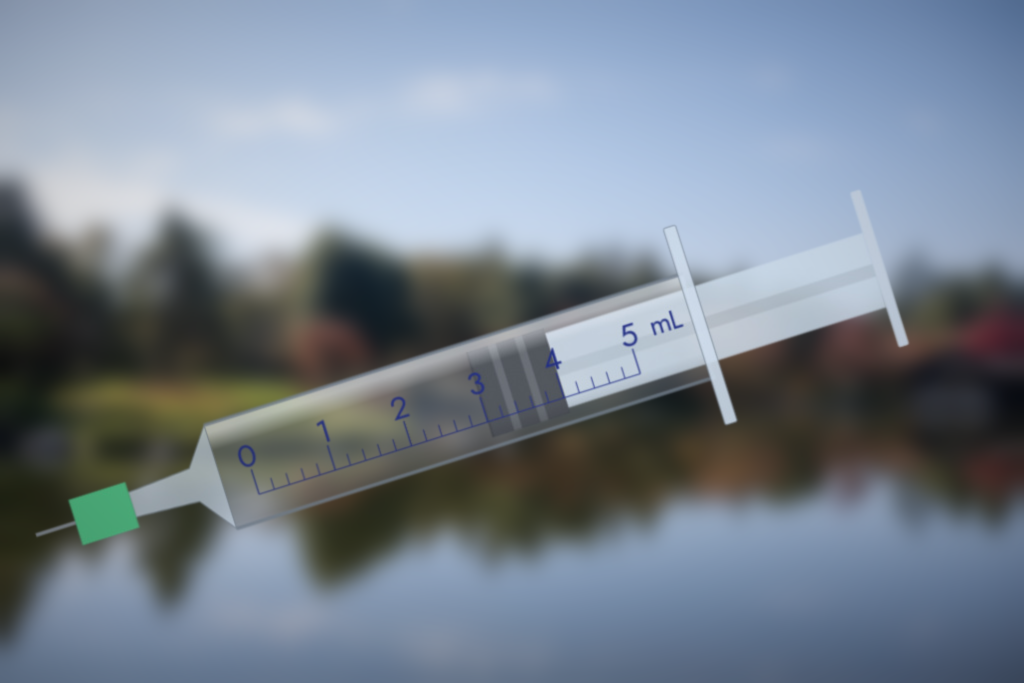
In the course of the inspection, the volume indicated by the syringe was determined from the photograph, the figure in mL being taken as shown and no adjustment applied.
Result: 3 mL
